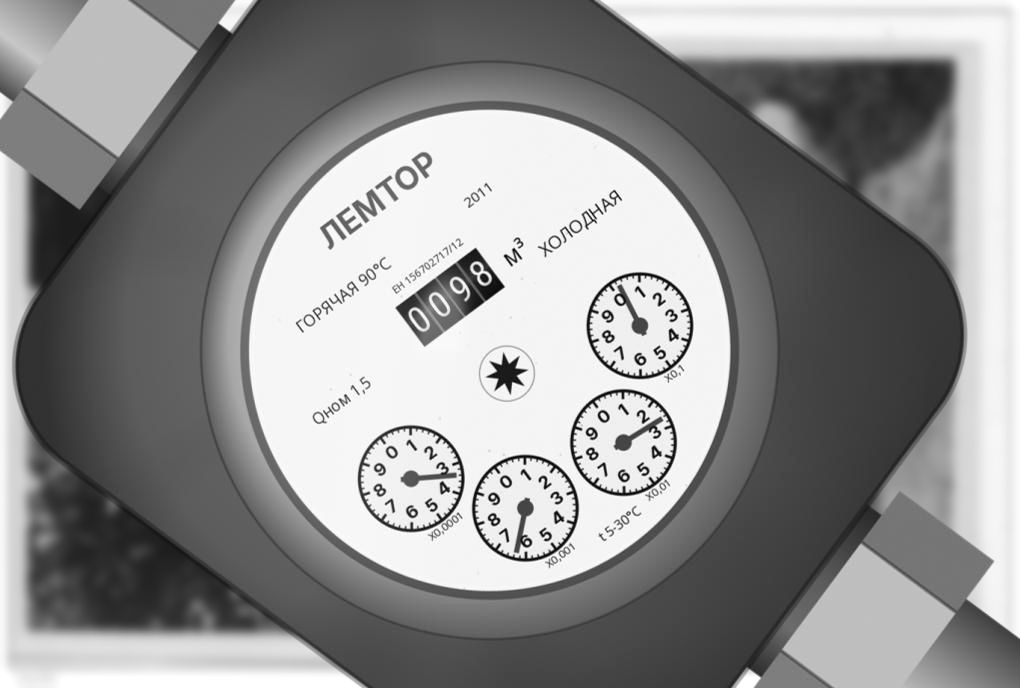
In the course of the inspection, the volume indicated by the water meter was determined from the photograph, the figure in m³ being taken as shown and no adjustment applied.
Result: 98.0263 m³
